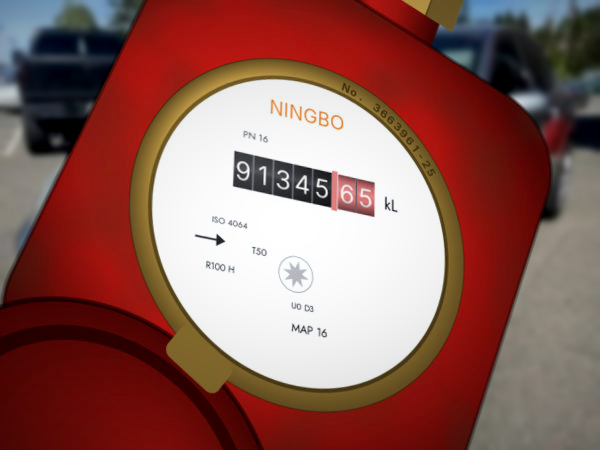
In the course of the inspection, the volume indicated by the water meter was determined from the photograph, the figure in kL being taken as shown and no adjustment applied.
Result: 91345.65 kL
